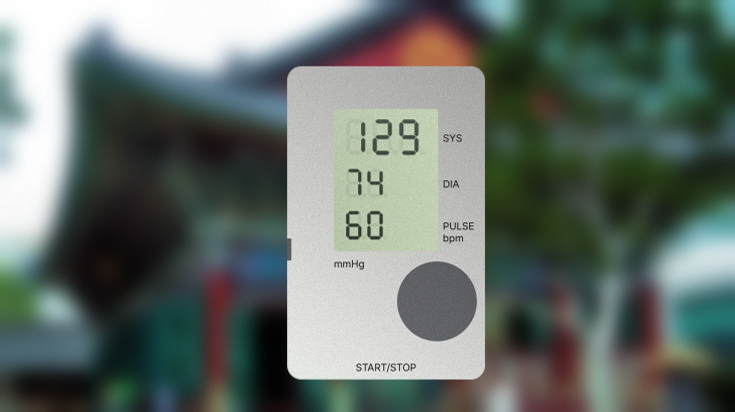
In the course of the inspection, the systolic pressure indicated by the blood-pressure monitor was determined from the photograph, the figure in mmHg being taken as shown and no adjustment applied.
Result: 129 mmHg
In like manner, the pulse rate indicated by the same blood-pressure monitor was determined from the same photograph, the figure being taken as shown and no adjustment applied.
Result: 60 bpm
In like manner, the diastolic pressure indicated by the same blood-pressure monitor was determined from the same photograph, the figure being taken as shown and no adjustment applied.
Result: 74 mmHg
